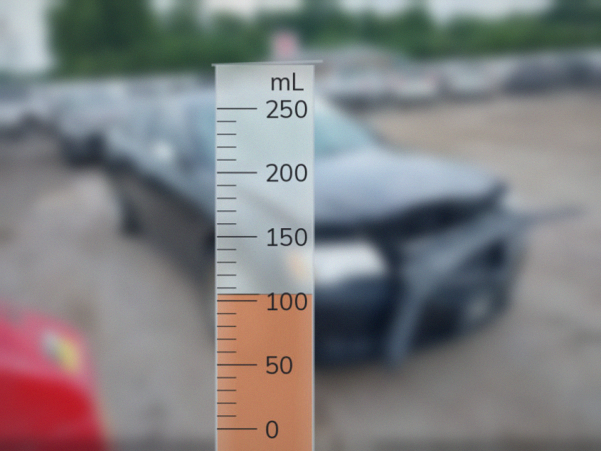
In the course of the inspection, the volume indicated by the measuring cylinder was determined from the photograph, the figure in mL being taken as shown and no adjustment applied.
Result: 105 mL
